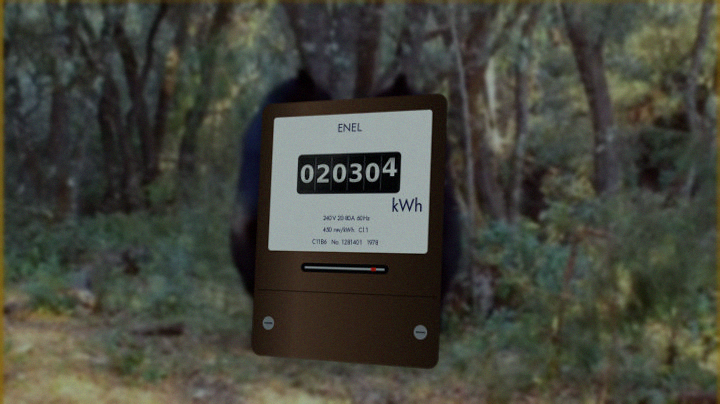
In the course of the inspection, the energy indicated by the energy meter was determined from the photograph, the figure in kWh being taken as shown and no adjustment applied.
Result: 20304 kWh
